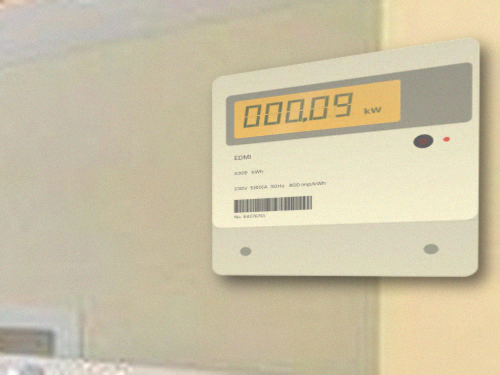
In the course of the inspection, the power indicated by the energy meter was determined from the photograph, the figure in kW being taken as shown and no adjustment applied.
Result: 0.09 kW
